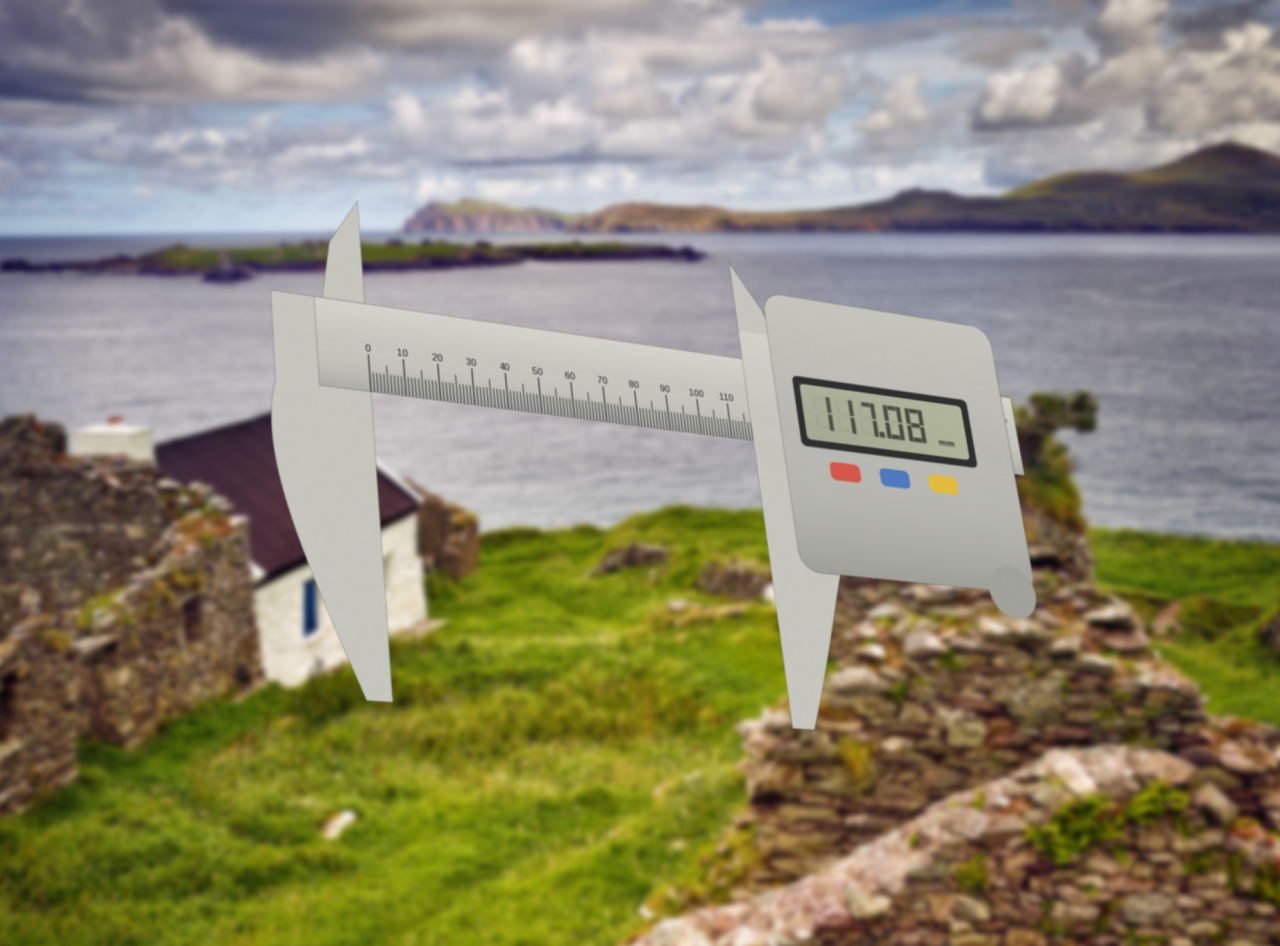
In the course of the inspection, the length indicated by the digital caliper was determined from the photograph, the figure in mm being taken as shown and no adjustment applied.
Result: 117.08 mm
